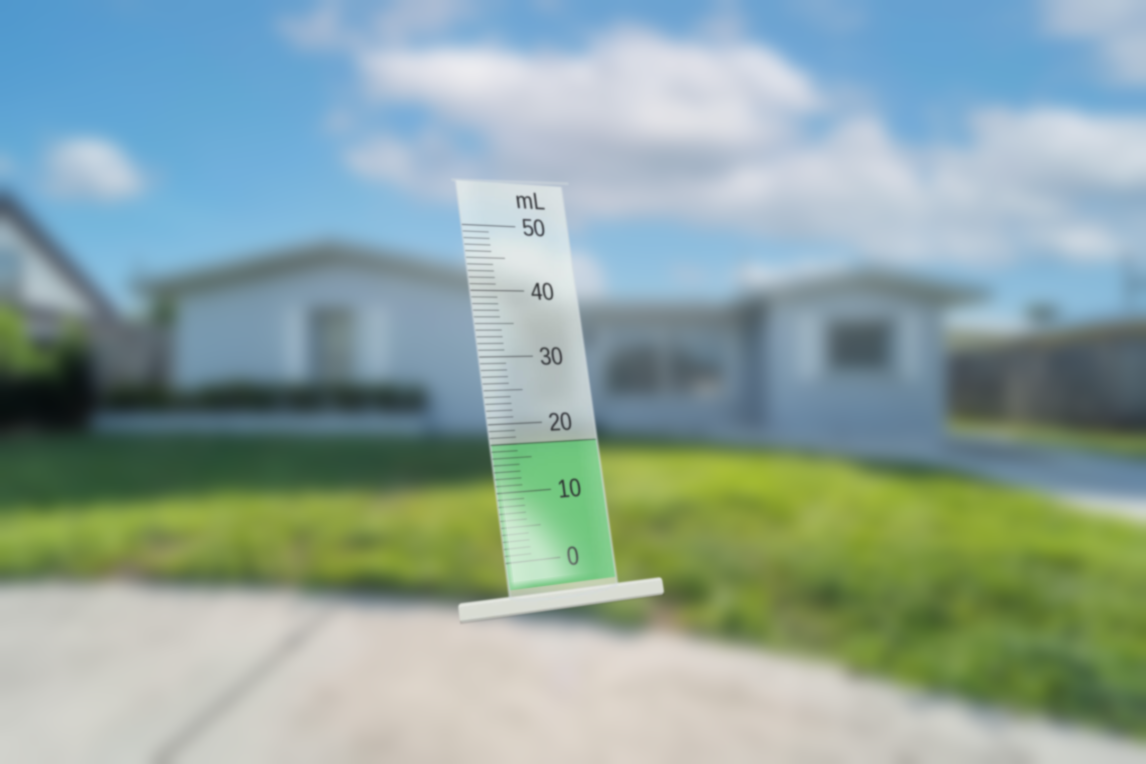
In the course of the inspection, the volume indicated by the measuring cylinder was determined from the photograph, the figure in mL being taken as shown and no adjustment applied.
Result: 17 mL
